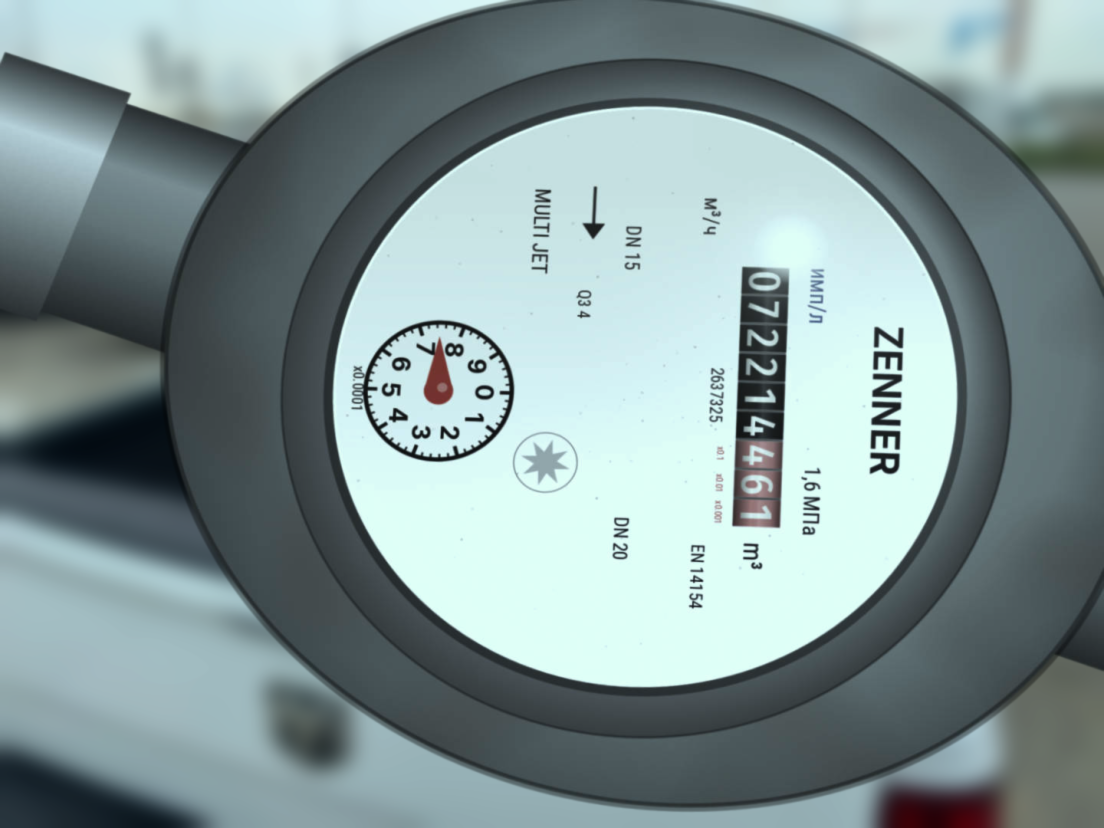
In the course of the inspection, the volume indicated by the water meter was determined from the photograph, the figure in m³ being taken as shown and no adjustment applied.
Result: 72214.4617 m³
